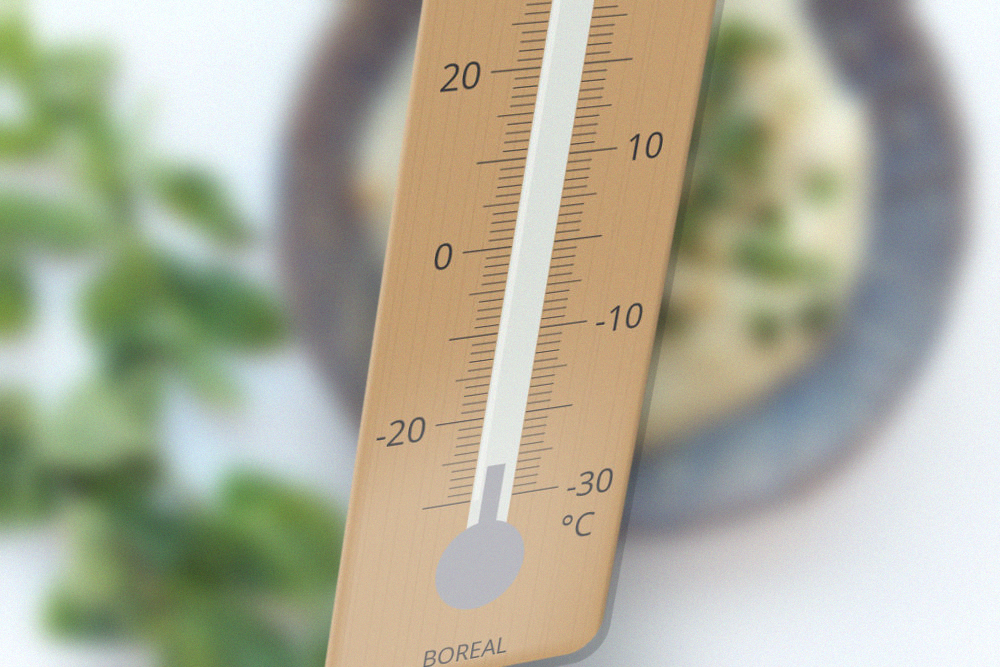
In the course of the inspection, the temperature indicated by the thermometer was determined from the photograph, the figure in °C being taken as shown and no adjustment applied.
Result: -26 °C
